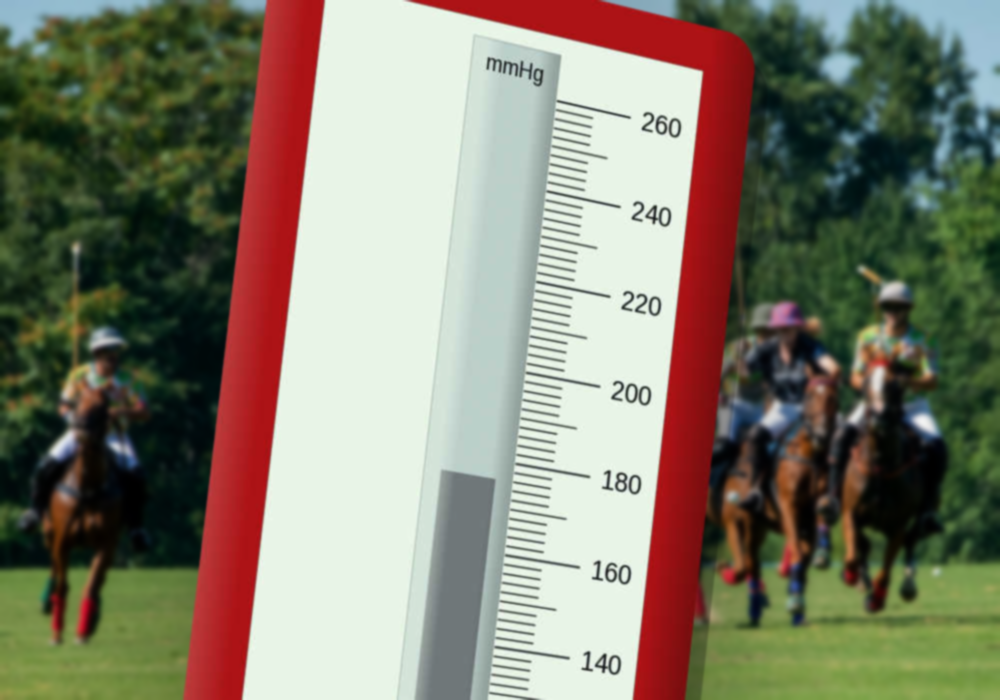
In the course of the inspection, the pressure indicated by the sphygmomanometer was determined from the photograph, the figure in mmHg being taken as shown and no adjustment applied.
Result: 176 mmHg
